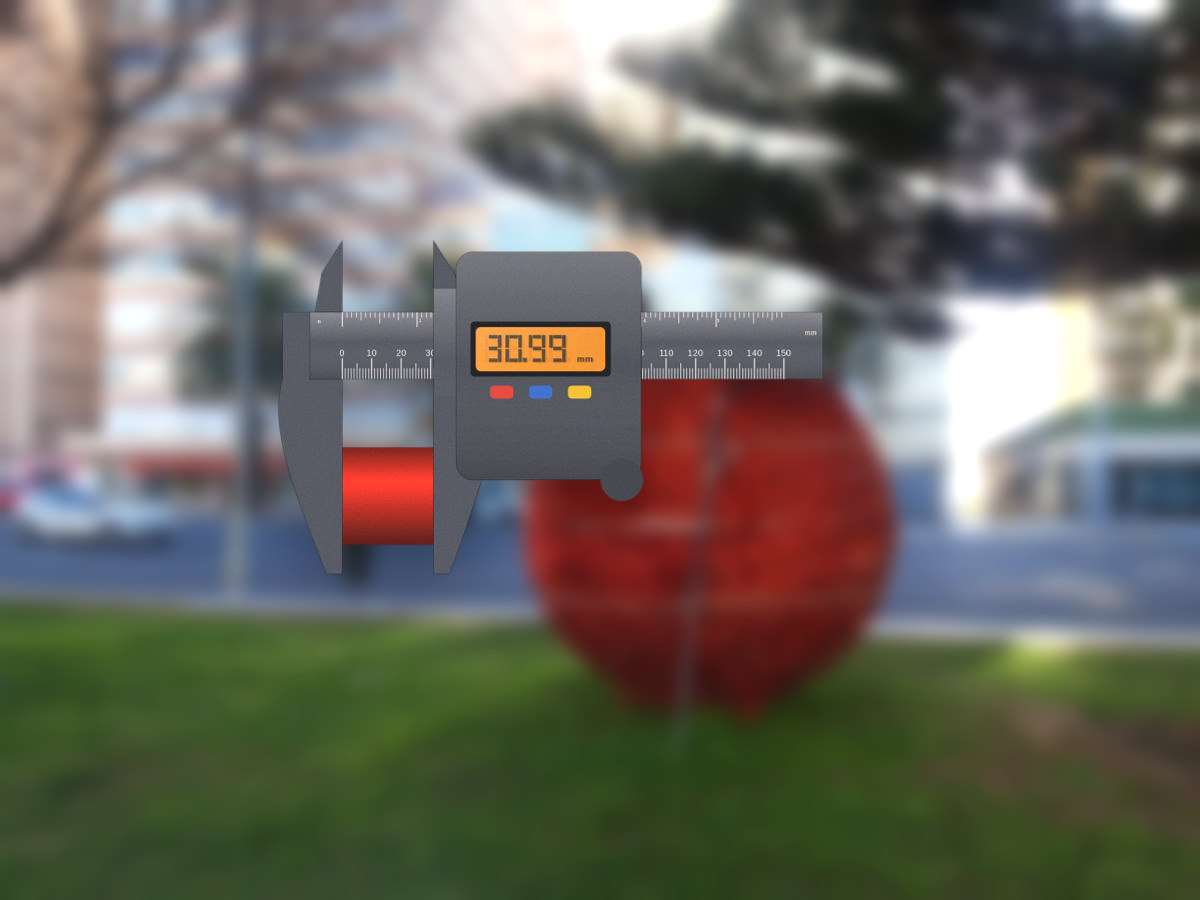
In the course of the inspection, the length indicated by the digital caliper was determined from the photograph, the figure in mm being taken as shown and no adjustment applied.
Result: 30.99 mm
